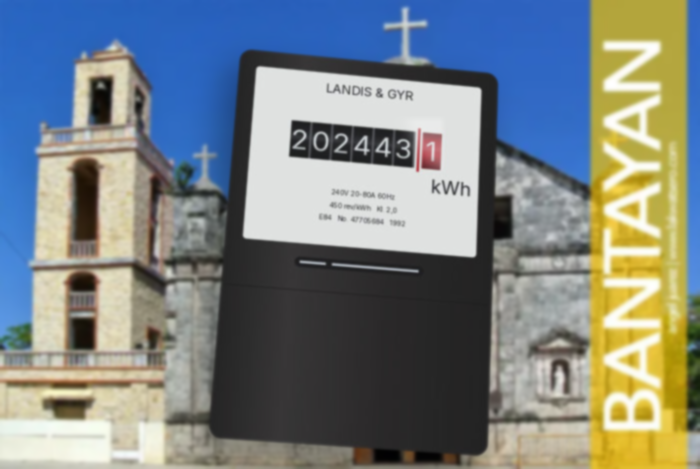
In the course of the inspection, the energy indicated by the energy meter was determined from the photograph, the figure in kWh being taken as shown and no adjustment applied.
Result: 202443.1 kWh
